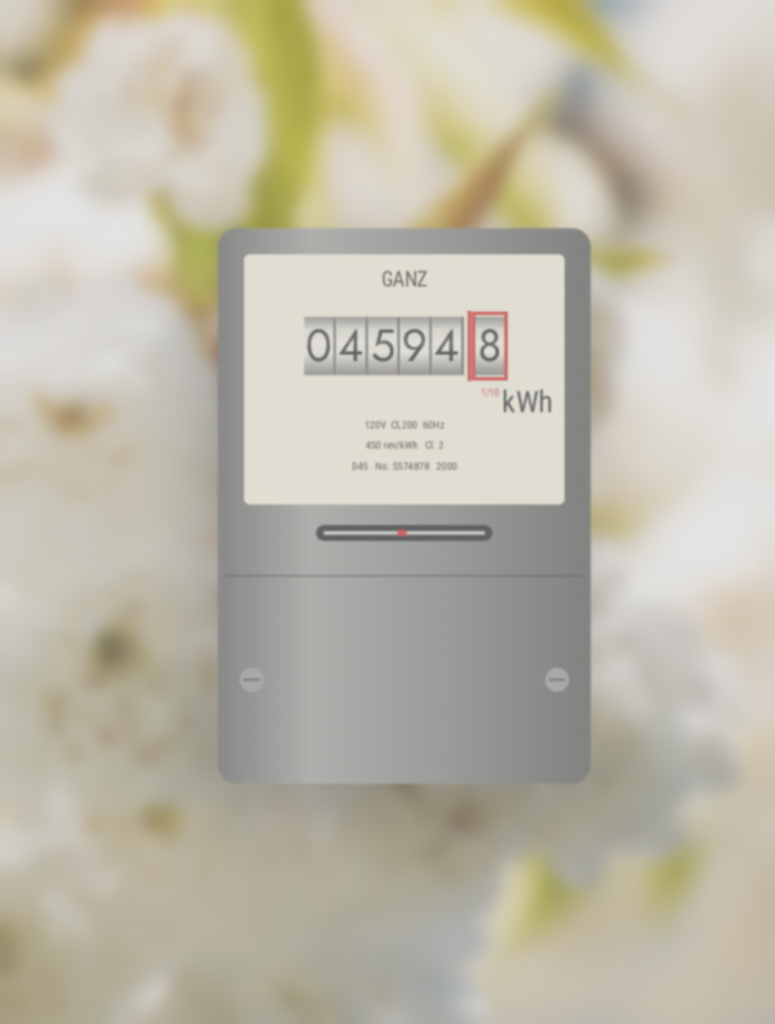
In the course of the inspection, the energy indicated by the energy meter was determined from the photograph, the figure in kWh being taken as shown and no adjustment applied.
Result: 4594.8 kWh
